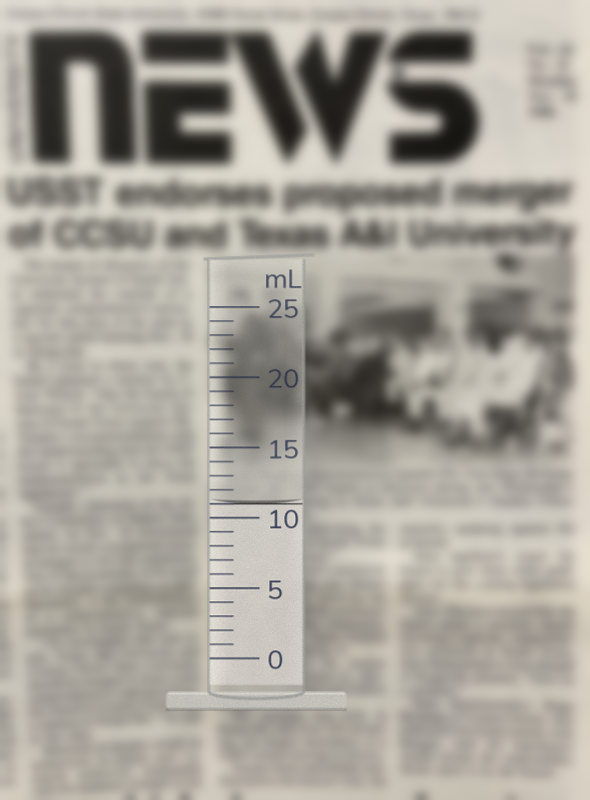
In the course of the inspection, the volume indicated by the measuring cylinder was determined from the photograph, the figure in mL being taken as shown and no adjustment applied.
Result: 11 mL
